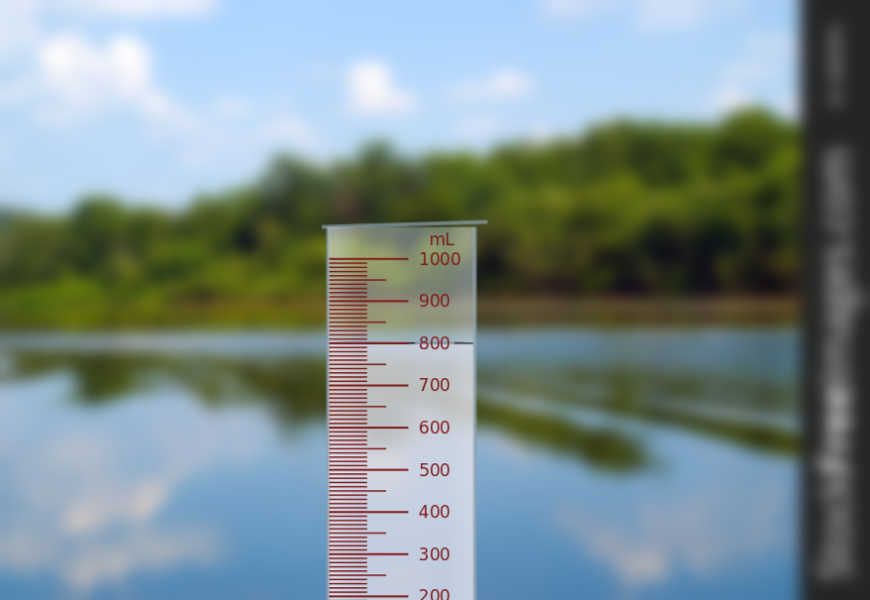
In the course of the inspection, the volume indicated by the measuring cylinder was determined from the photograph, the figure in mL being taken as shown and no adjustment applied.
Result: 800 mL
